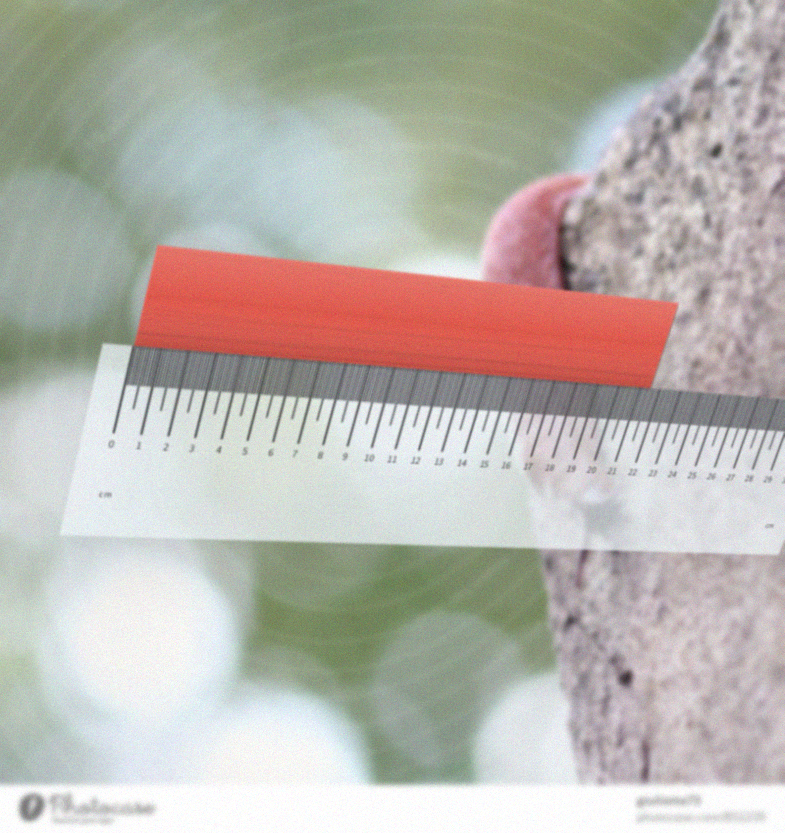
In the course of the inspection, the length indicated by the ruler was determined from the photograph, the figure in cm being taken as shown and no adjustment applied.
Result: 21.5 cm
